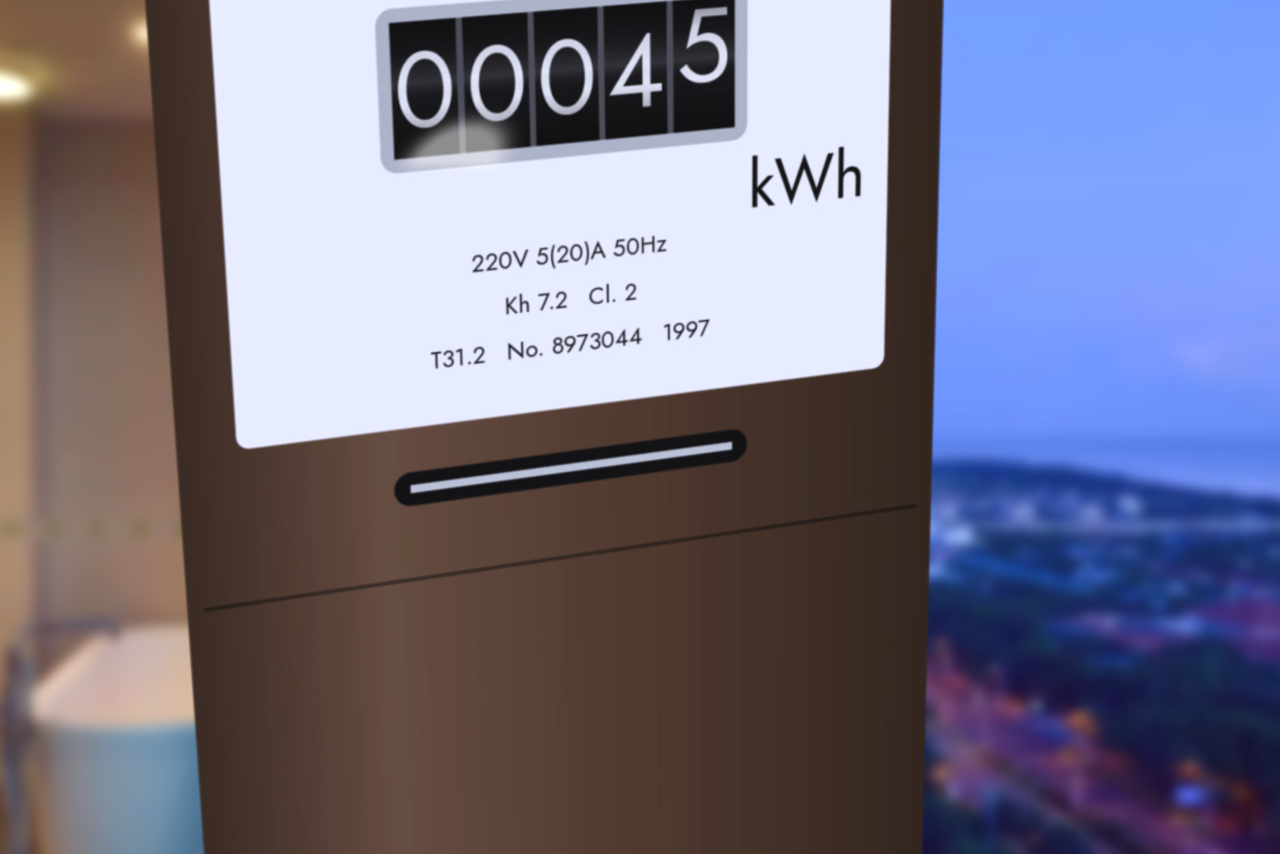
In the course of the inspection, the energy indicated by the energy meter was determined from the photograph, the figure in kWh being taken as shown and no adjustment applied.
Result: 45 kWh
